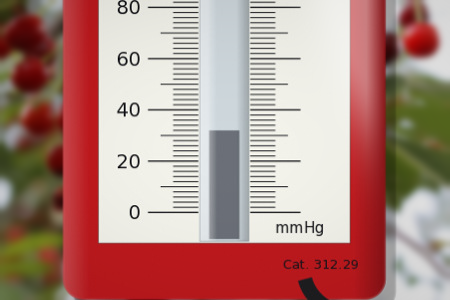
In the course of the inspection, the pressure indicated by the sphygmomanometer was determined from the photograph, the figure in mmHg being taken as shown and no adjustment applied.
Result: 32 mmHg
